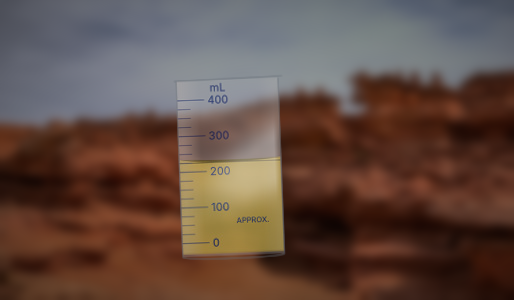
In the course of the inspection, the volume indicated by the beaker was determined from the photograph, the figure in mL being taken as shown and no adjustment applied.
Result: 225 mL
